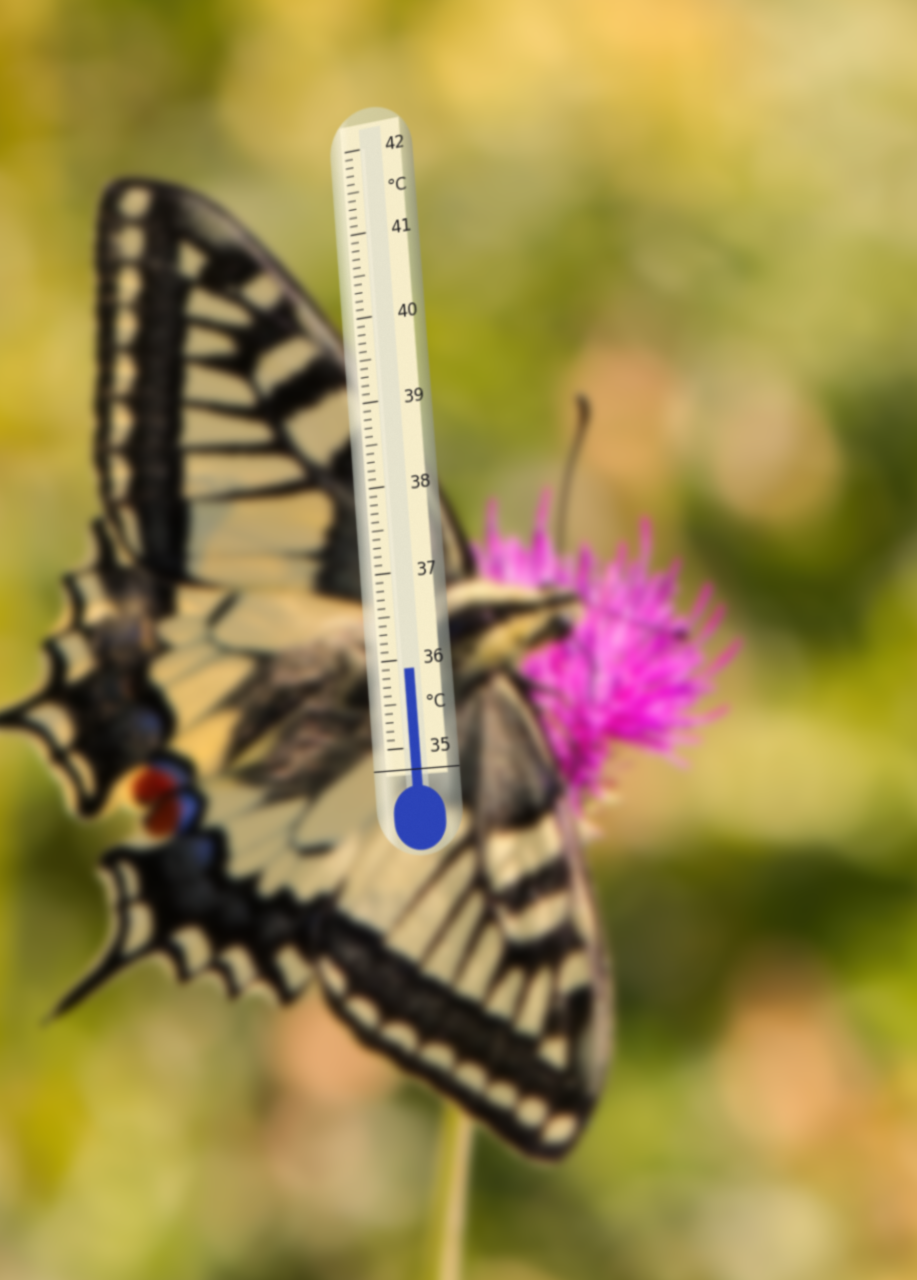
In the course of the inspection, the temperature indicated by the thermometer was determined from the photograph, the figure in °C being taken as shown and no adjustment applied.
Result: 35.9 °C
